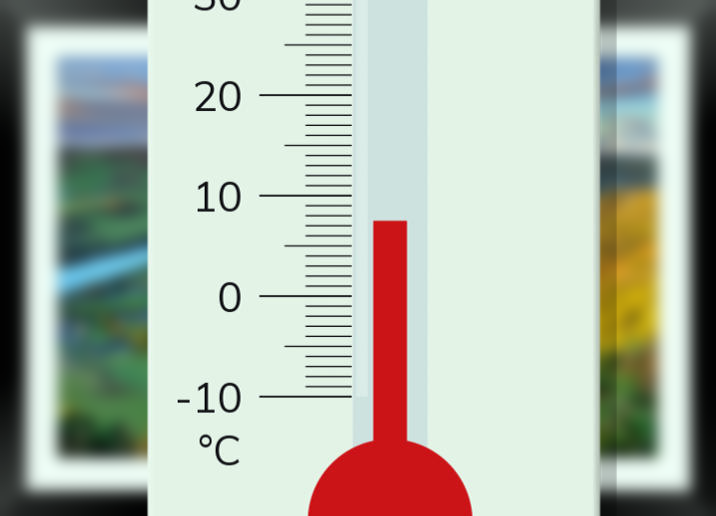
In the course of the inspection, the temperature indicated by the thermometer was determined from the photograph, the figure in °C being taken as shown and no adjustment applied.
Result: 7.5 °C
